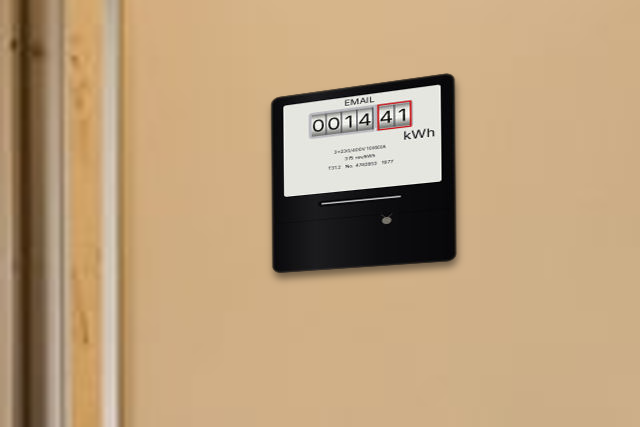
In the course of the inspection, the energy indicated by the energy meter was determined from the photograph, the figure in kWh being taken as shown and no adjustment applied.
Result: 14.41 kWh
